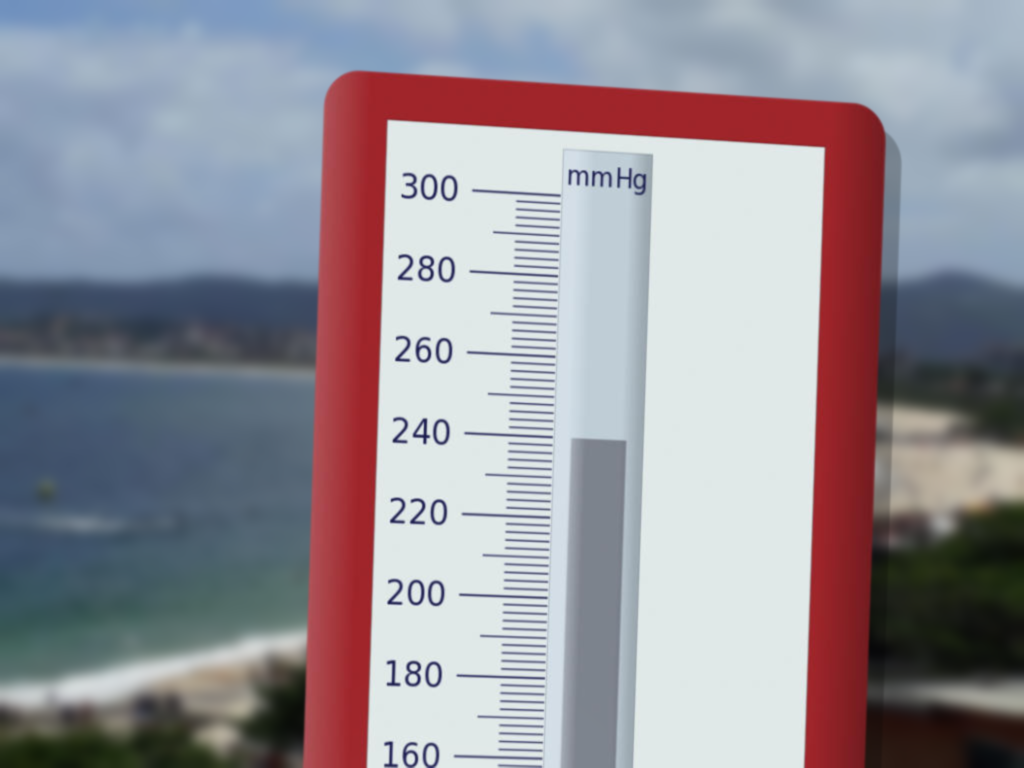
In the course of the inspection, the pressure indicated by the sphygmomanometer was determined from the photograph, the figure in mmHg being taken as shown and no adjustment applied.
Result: 240 mmHg
